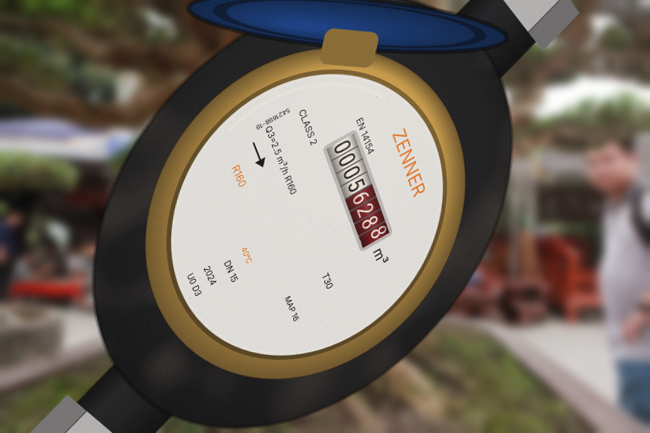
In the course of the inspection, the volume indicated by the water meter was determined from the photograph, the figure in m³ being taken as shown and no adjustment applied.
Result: 5.6288 m³
